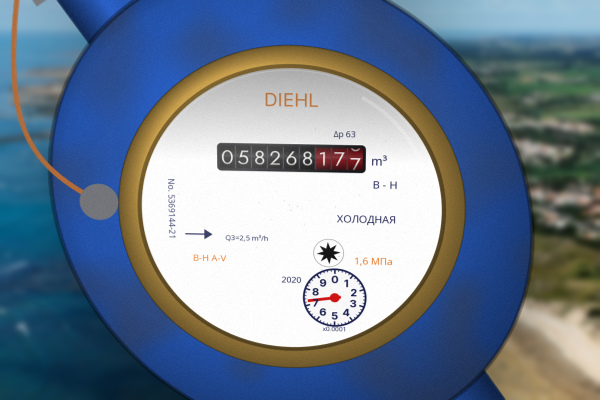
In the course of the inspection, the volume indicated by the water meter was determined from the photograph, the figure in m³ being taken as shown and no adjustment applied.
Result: 58268.1767 m³
